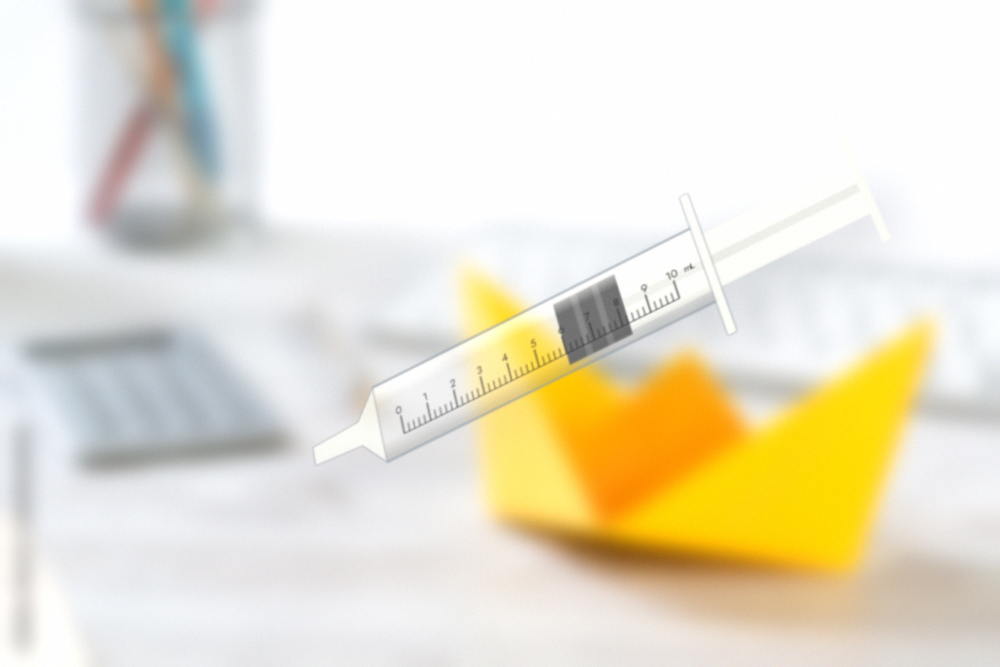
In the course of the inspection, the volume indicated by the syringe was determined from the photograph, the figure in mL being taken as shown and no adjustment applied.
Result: 6 mL
